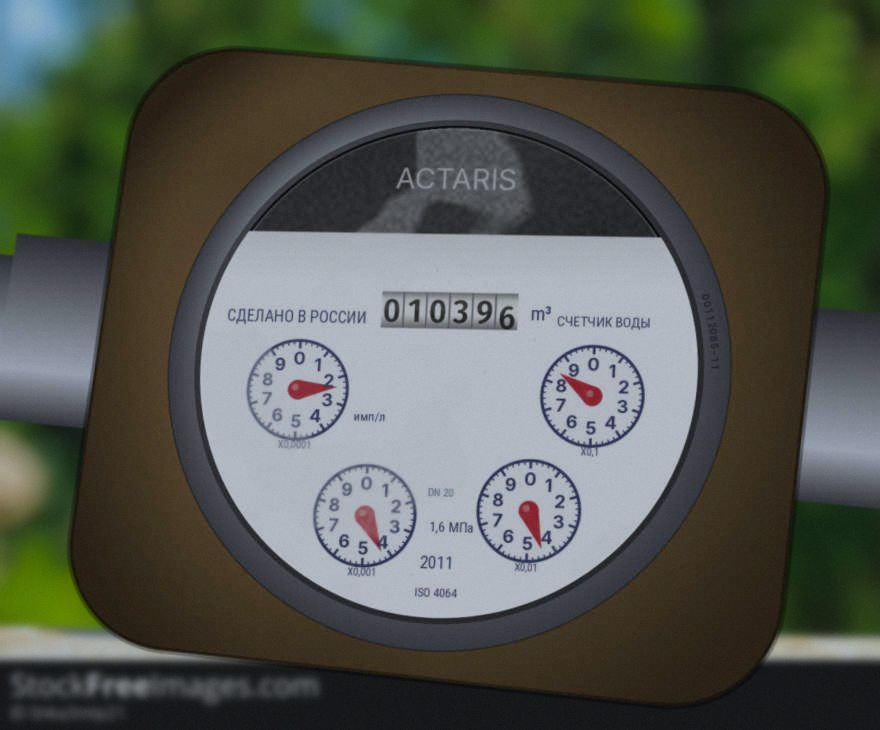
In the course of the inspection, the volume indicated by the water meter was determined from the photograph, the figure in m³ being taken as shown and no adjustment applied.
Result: 10395.8442 m³
